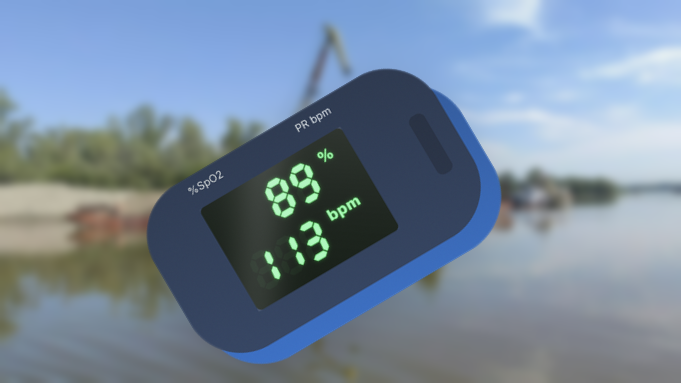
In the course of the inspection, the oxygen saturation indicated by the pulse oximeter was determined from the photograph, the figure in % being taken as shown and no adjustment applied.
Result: 89 %
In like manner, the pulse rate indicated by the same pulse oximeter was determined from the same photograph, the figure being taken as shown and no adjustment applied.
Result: 113 bpm
